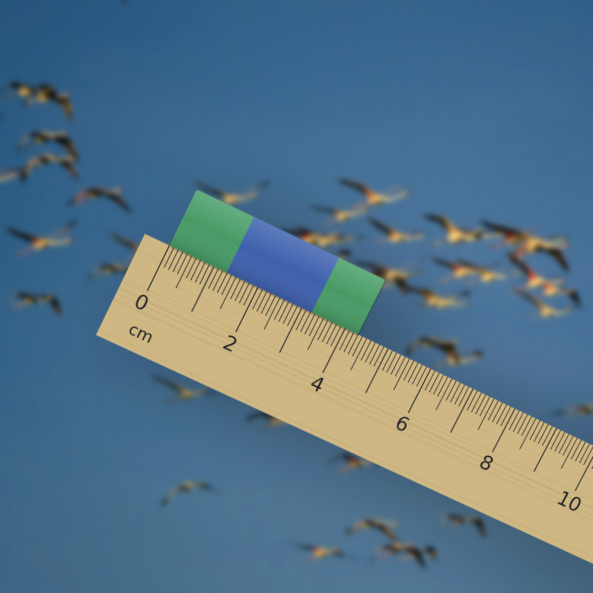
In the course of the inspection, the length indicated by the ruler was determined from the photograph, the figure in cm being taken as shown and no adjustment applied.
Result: 4.3 cm
